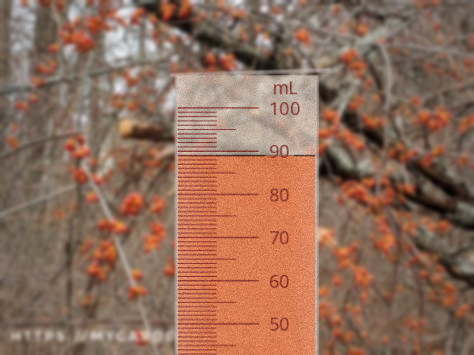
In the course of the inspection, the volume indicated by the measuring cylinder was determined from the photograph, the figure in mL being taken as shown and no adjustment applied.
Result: 89 mL
